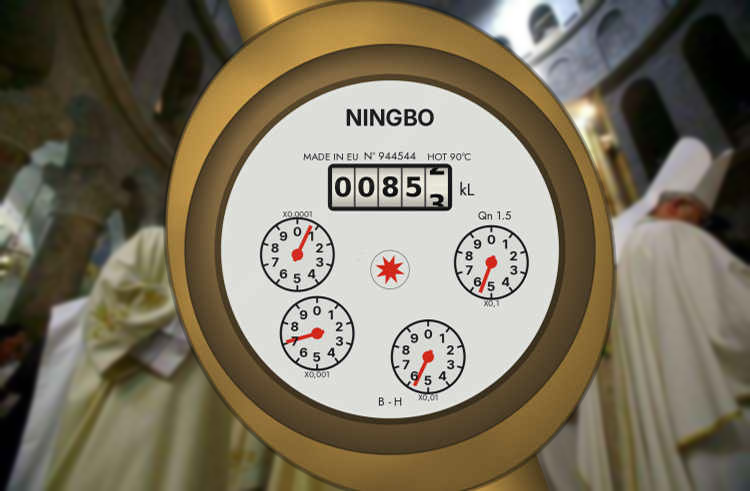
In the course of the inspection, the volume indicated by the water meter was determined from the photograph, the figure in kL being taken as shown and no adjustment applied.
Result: 852.5570 kL
